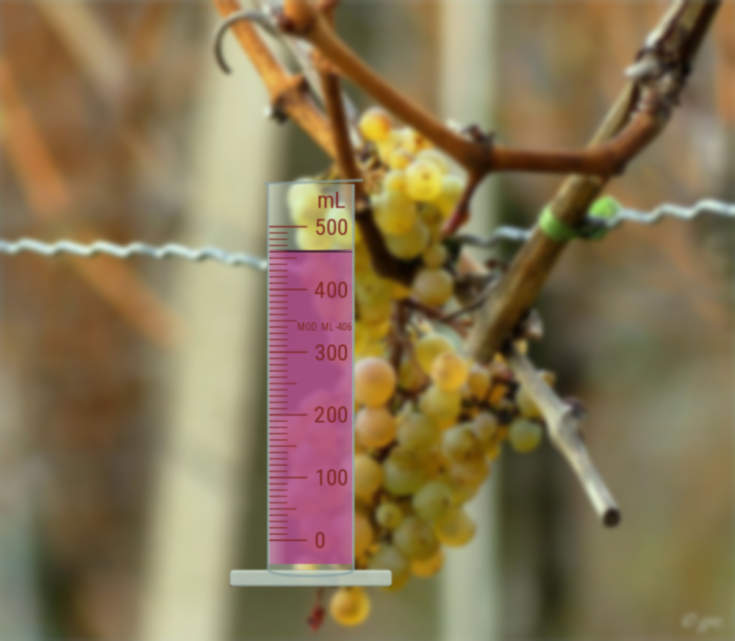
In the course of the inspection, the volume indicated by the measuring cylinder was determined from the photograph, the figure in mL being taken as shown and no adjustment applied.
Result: 460 mL
